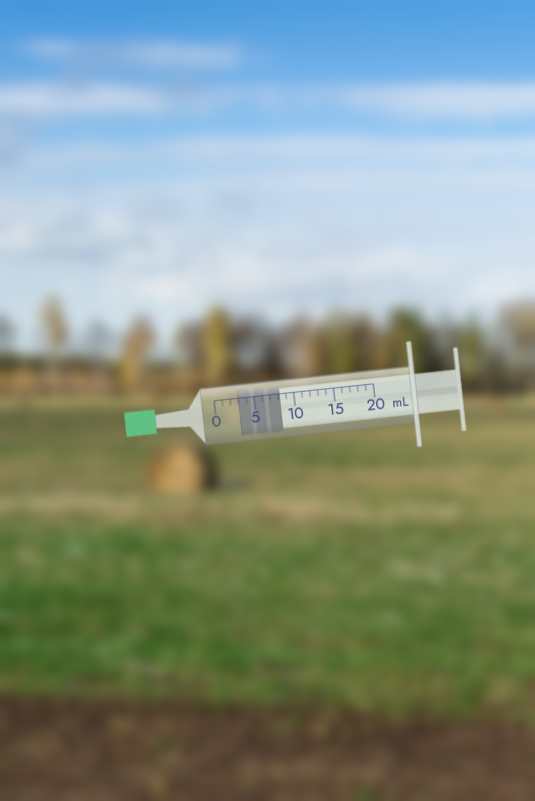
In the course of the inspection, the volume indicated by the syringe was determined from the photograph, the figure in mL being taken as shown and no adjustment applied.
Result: 3 mL
